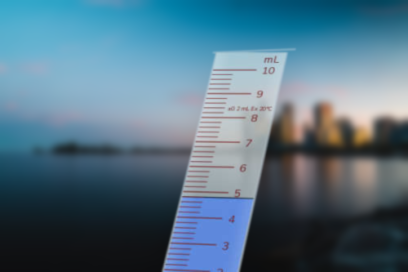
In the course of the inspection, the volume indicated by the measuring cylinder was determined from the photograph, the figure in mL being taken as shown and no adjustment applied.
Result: 4.8 mL
